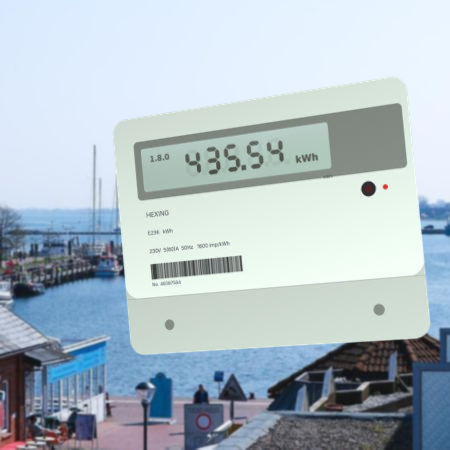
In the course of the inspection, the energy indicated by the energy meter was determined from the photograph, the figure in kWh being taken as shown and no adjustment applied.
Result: 435.54 kWh
